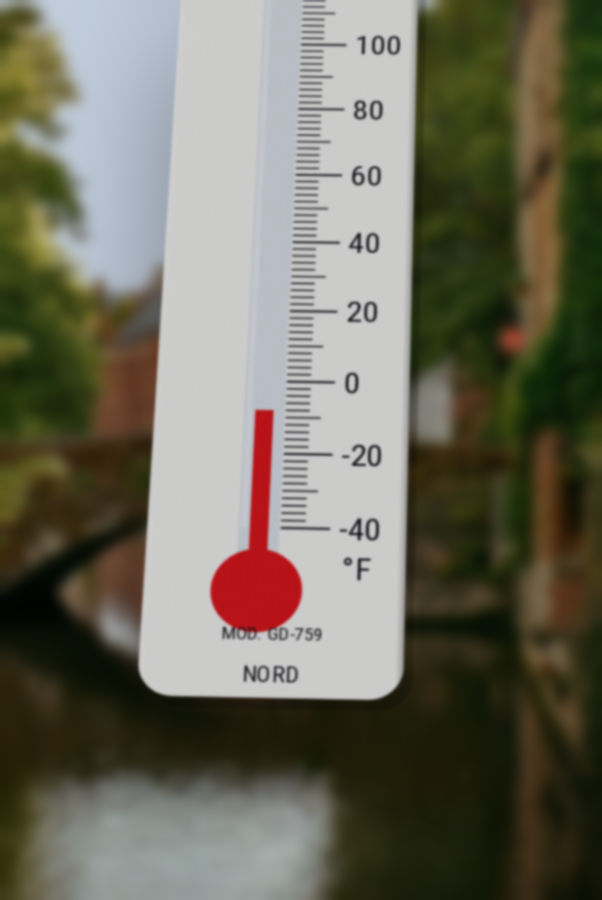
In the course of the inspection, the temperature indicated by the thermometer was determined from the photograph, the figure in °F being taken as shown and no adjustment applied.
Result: -8 °F
